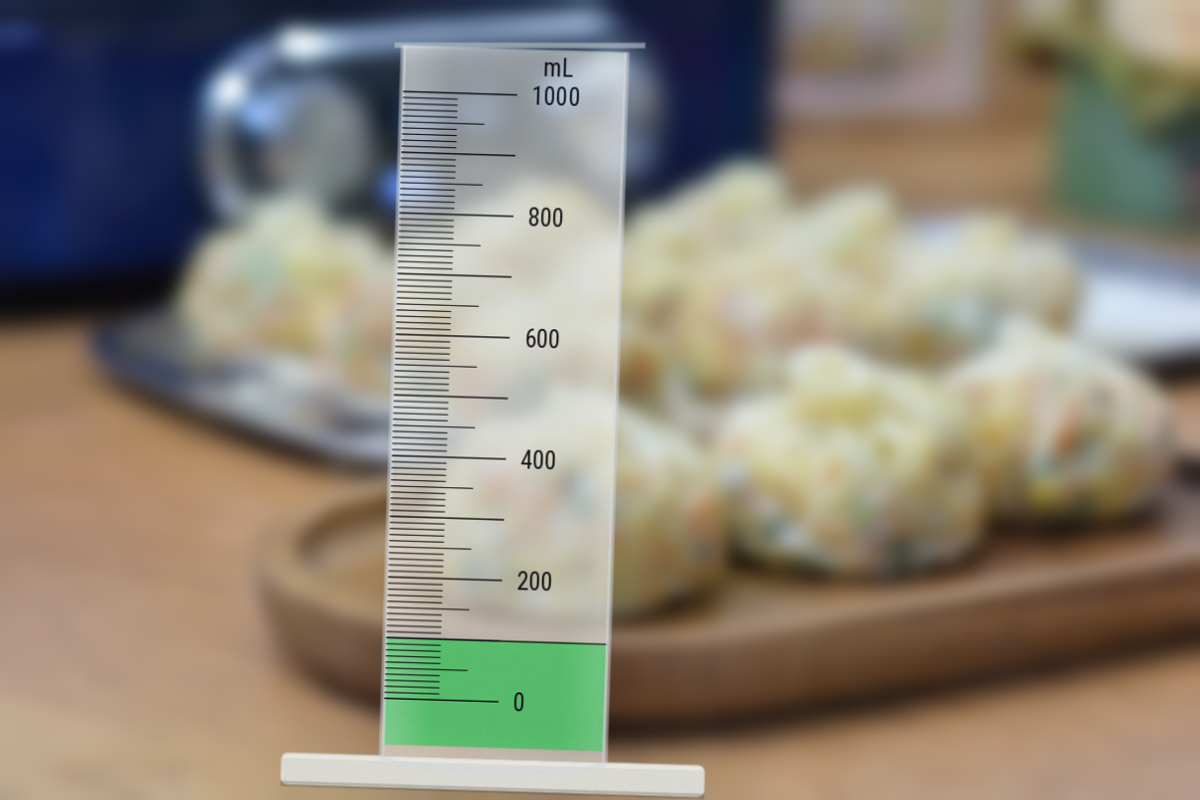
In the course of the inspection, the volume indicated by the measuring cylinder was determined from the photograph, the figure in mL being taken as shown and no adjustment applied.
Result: 100 mL
